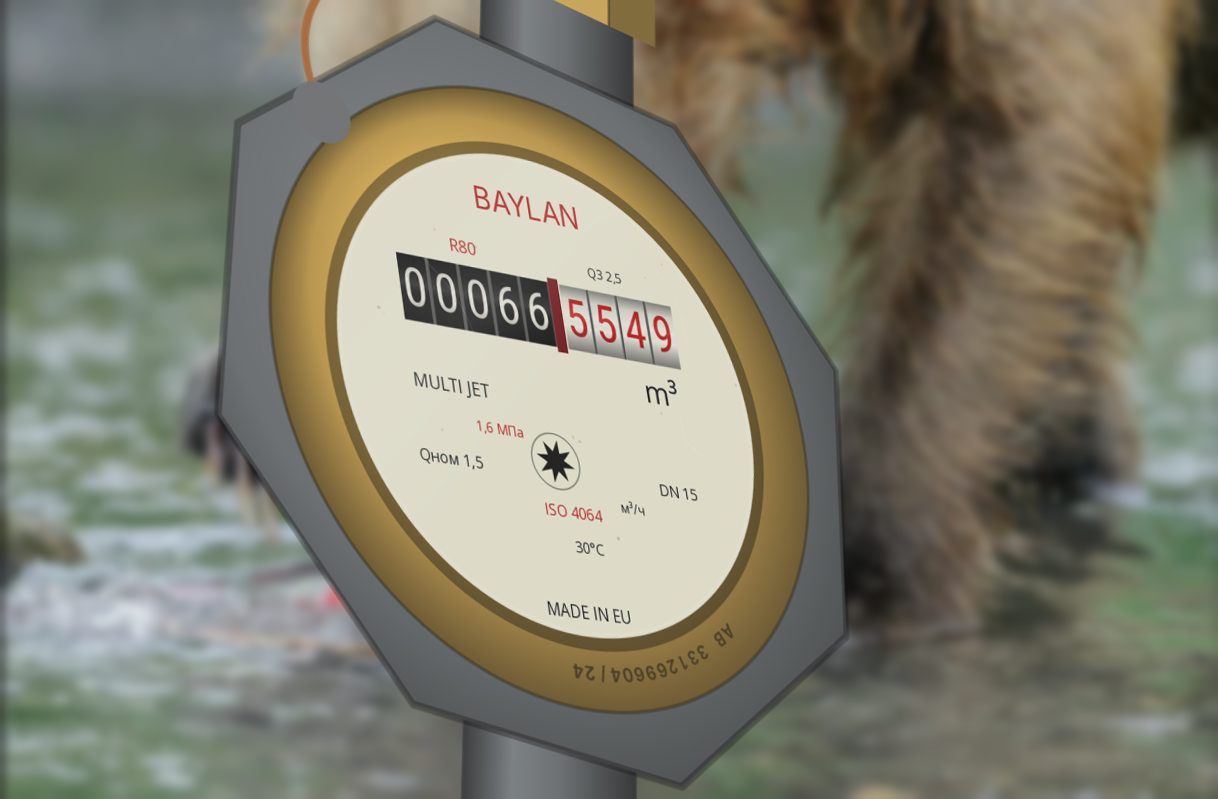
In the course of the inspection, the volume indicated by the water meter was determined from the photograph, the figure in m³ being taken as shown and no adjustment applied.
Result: 66.5549 m³
